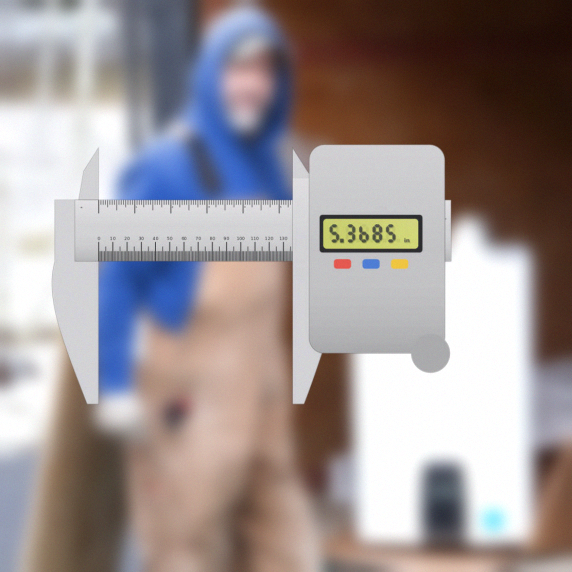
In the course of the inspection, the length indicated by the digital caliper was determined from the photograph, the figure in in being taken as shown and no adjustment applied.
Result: 5.3685 in
